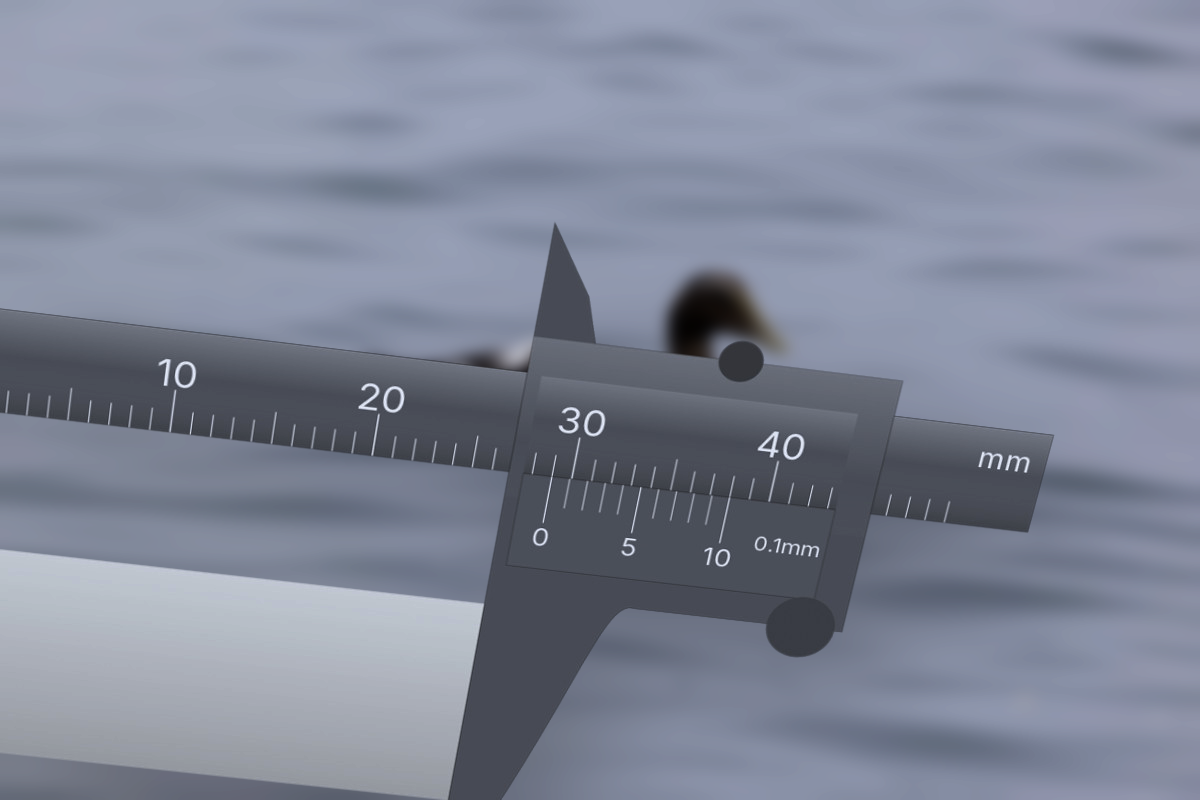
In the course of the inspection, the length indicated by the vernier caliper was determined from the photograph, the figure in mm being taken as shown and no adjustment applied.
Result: 29.0 mm
